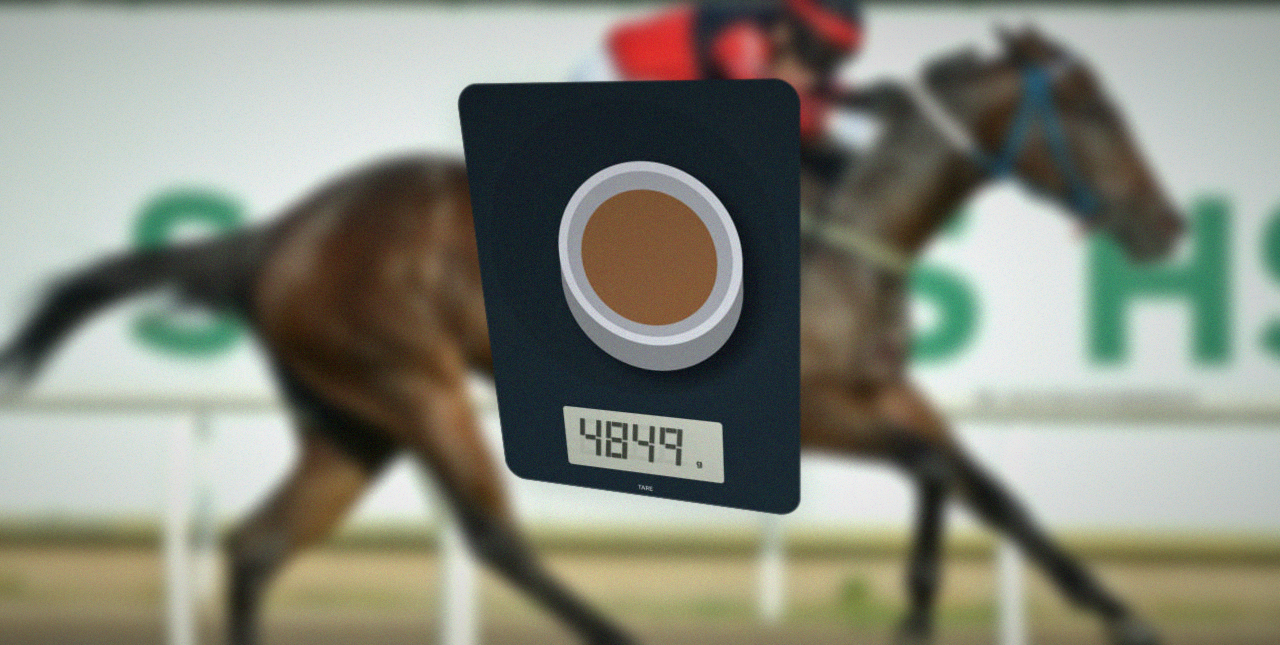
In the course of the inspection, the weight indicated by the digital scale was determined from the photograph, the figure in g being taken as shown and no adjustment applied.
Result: 4849 g
